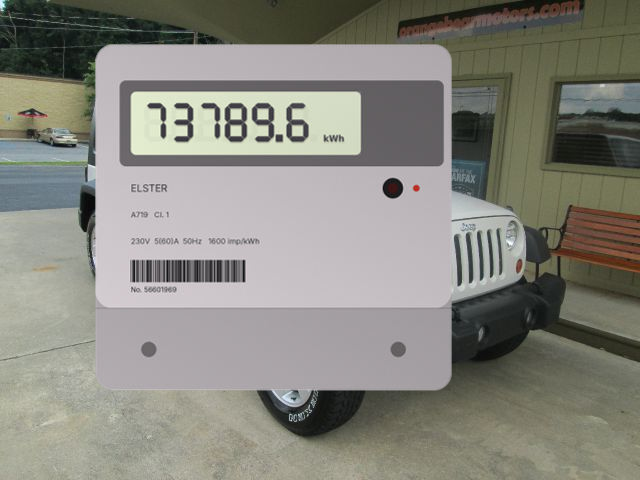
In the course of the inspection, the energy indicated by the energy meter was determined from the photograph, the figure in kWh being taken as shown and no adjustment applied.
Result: 73789.6 kWh
